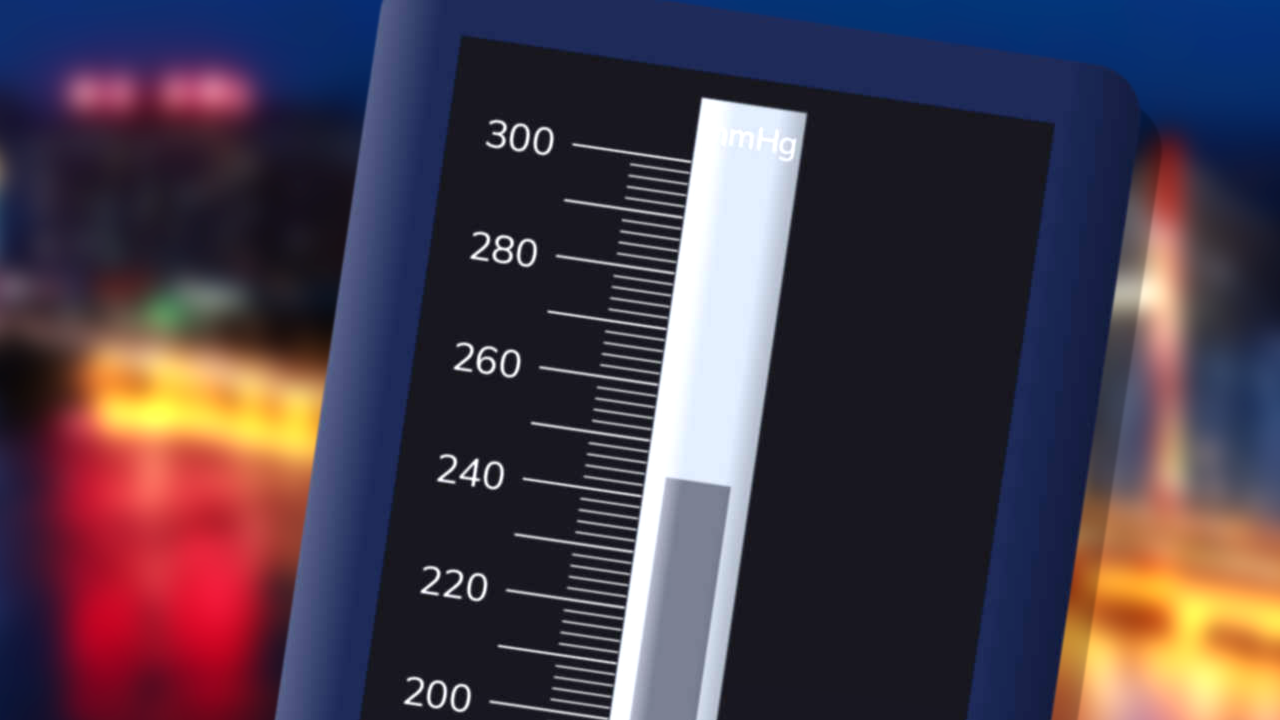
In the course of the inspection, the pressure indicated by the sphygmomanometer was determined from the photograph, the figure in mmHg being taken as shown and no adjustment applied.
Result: 244 mmHg
